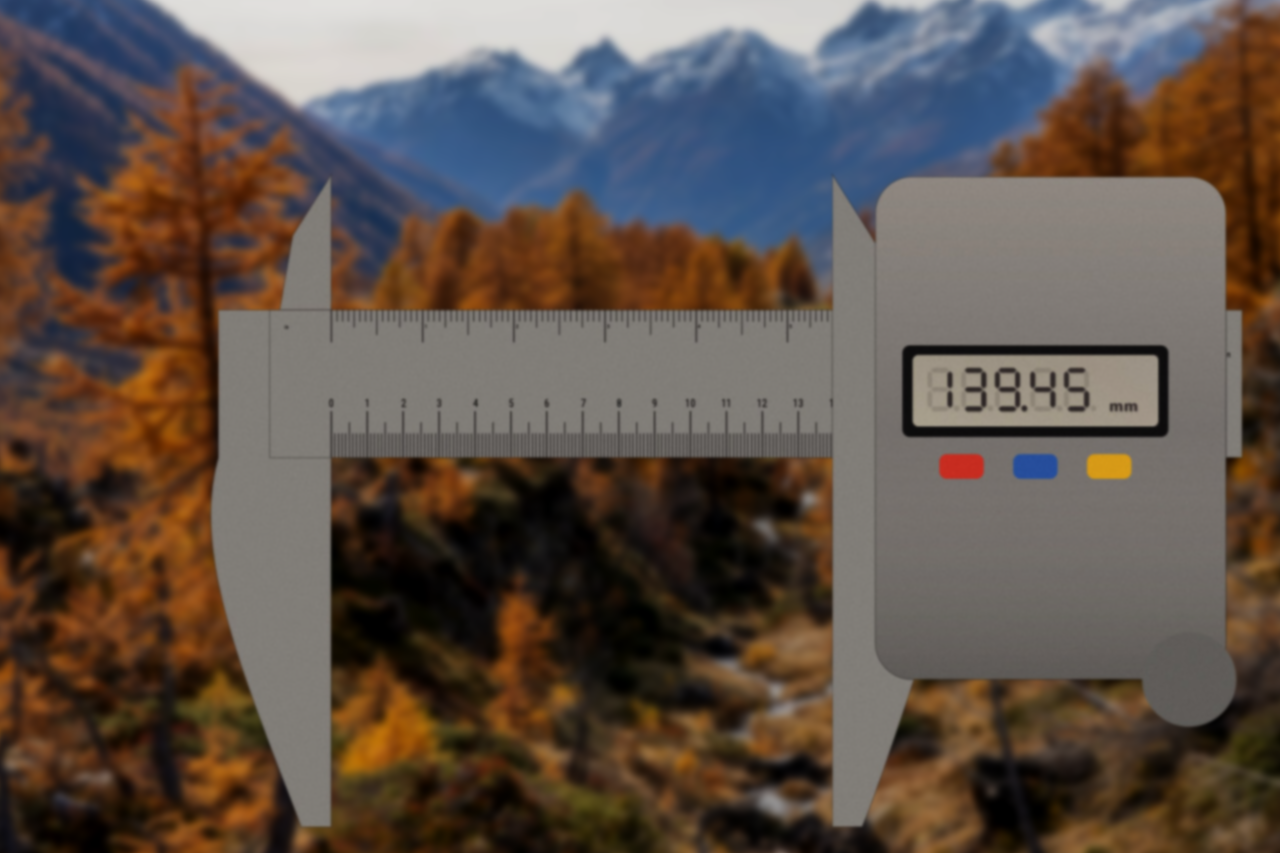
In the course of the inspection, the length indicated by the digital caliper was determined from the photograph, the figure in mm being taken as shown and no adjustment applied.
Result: 139.45 mm
